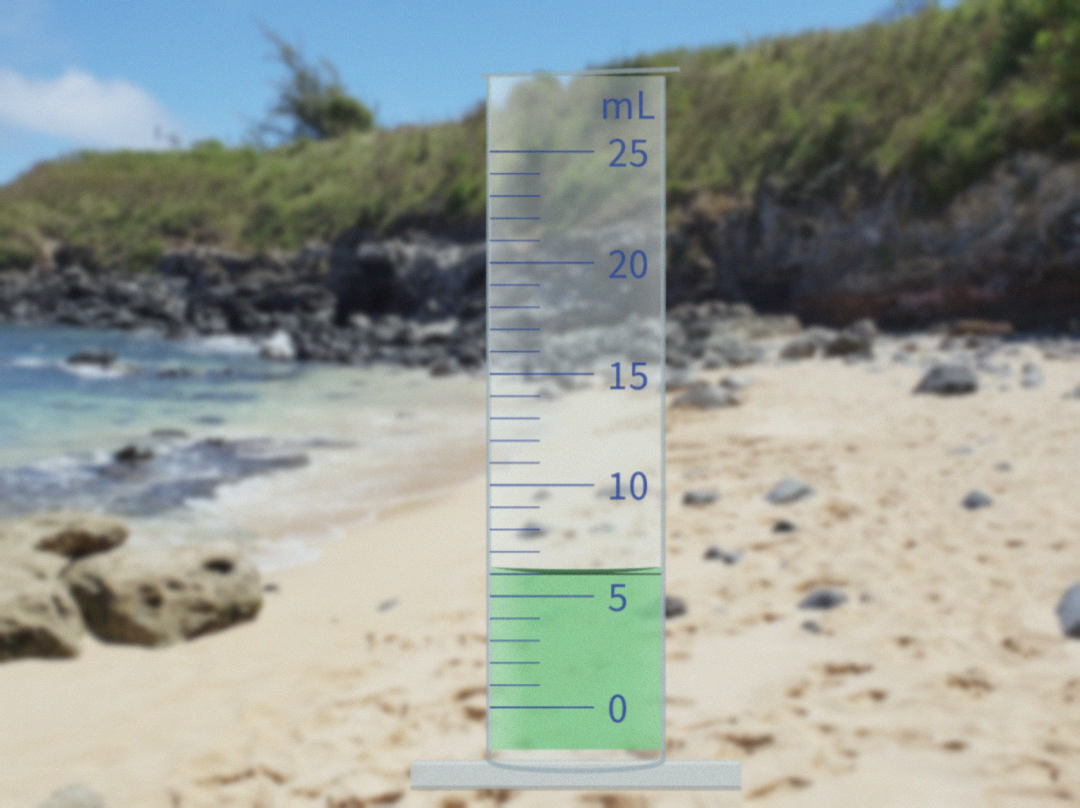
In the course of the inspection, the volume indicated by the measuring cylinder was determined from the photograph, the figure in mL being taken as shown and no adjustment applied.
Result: 6 mL
